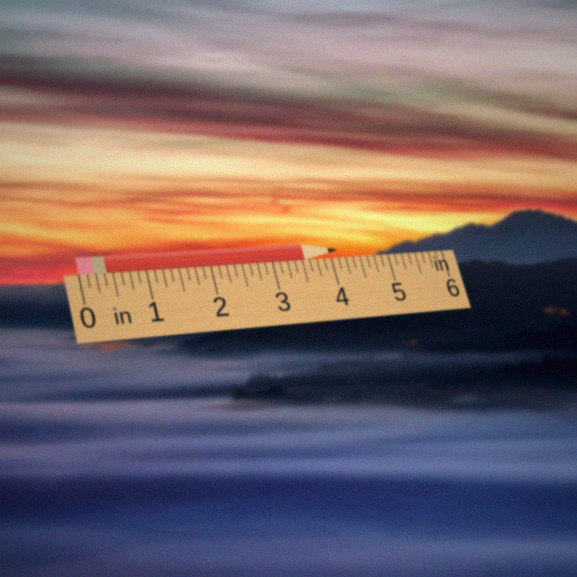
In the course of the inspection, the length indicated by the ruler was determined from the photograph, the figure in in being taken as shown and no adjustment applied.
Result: 4.125 in
